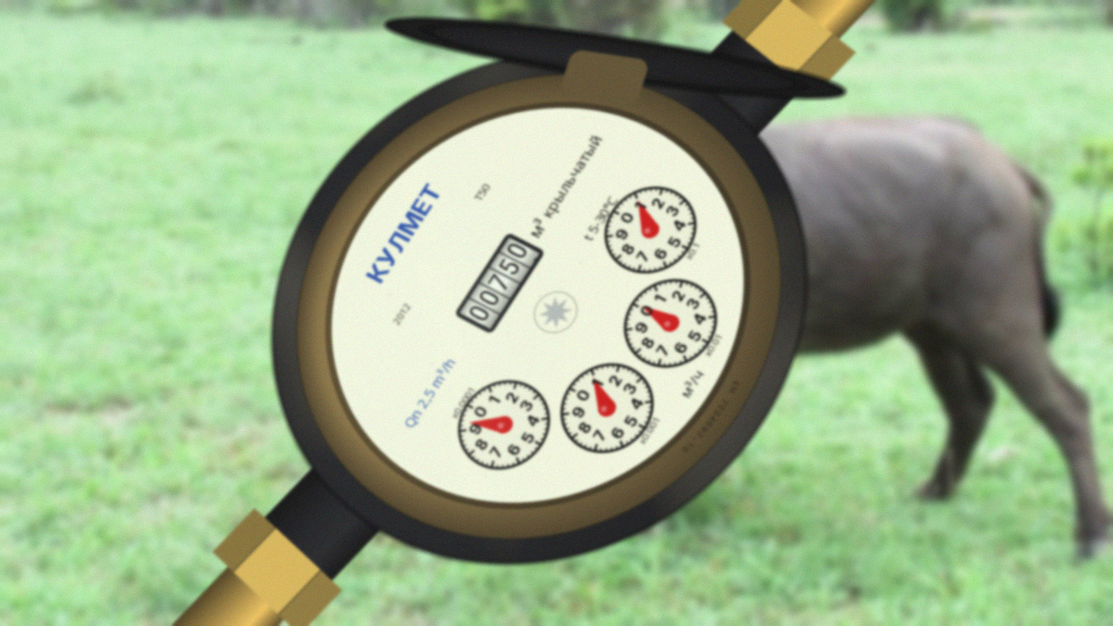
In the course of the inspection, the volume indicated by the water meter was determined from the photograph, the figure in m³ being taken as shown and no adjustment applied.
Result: 750.1009 m³
